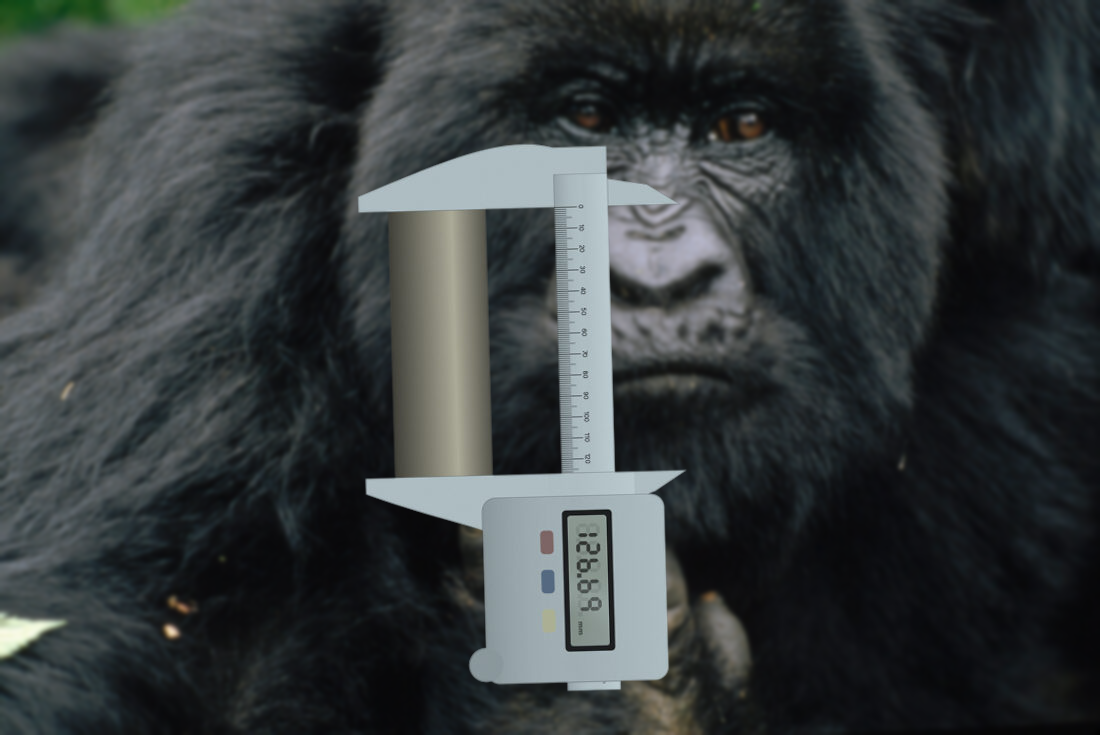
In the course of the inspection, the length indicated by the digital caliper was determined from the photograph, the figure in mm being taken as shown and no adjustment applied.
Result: 126.69 mm
